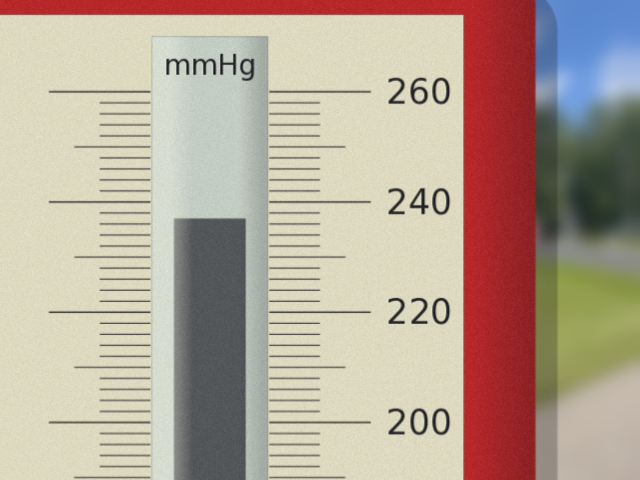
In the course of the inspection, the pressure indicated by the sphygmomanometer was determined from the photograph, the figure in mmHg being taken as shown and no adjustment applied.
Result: 237 mmHg
